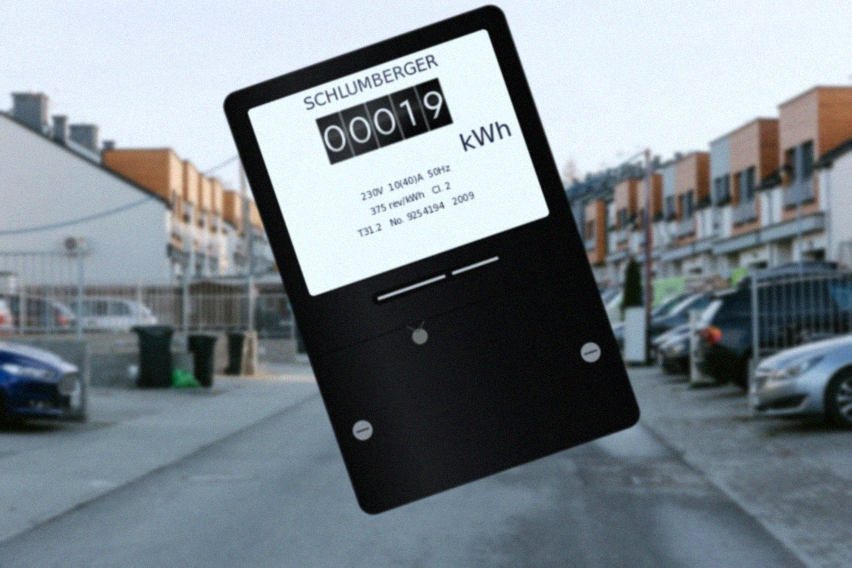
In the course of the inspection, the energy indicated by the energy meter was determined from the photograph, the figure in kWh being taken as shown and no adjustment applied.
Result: 19 kWh
